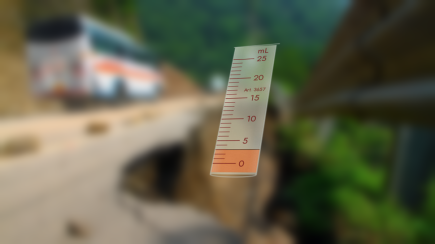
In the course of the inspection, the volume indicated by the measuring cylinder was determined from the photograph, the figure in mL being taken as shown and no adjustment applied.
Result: 3 mL
